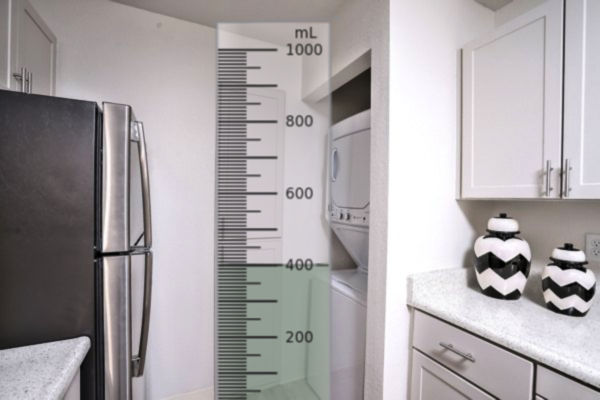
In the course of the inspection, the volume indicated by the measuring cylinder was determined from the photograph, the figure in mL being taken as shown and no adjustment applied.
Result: 400 mL
